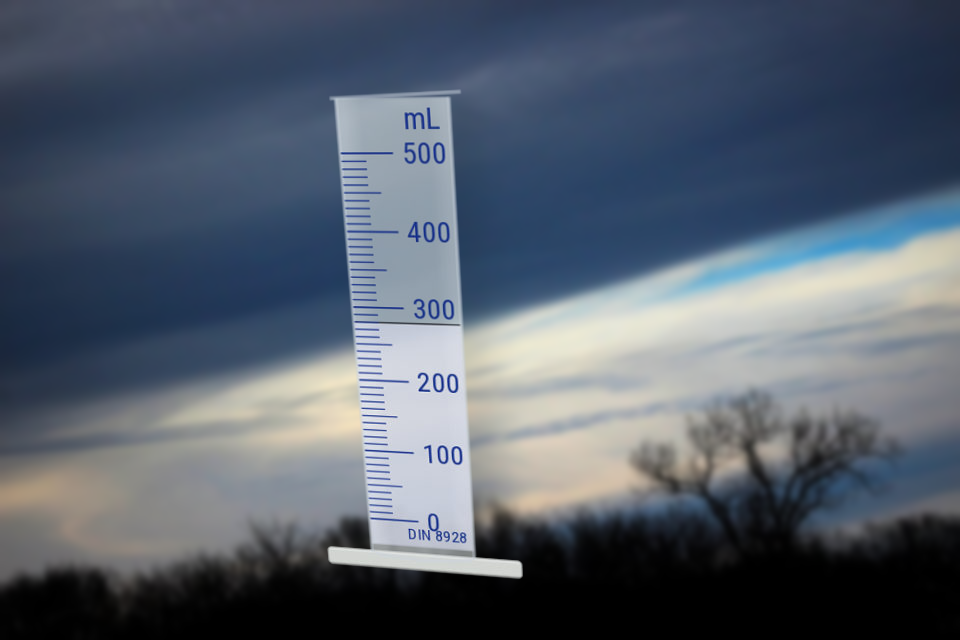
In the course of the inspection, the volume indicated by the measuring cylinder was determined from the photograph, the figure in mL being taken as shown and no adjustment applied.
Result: 280 mL
